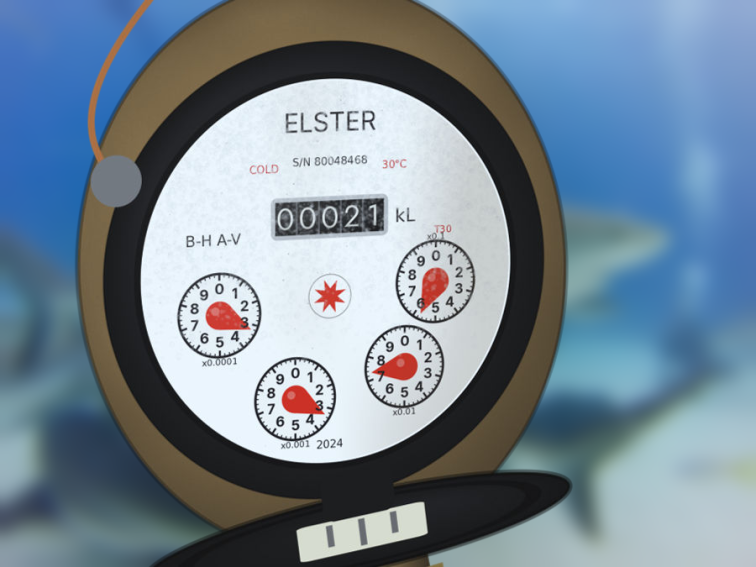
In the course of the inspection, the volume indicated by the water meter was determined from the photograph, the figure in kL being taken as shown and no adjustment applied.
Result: 21.5733 kL
